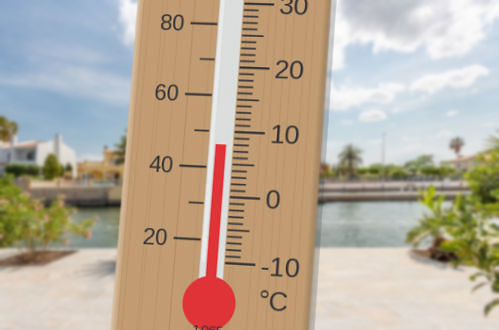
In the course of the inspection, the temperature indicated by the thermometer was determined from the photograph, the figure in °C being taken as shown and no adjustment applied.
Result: 8 °C
